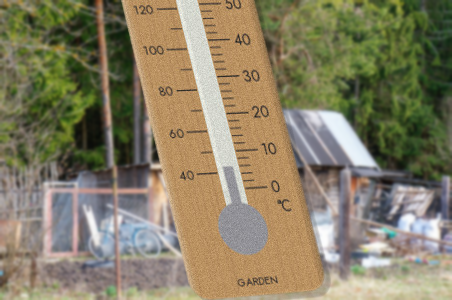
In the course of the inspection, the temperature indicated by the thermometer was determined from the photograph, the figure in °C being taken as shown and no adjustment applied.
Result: 6 °C
